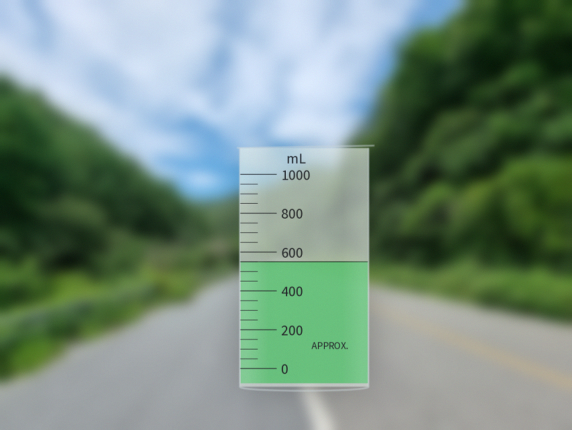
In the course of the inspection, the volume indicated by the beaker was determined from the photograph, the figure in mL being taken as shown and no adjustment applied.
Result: 550 mL
